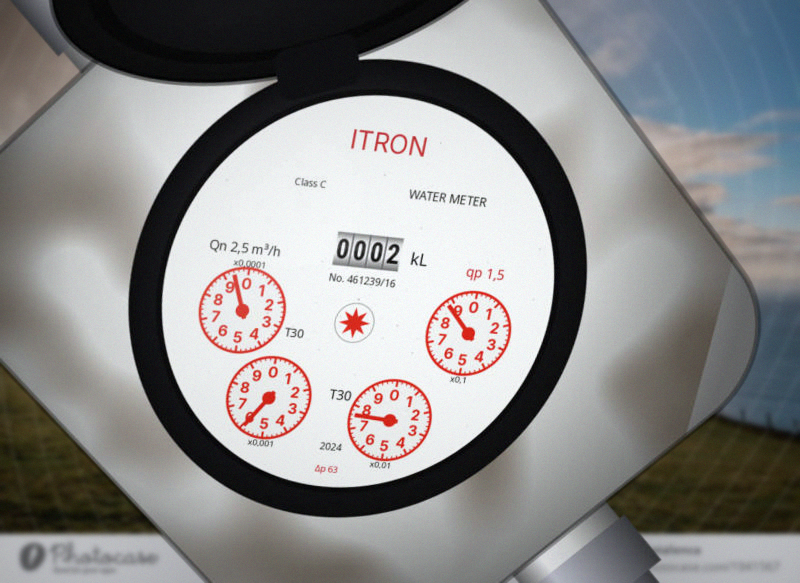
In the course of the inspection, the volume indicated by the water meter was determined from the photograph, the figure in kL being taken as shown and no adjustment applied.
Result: 2.8759 kL
